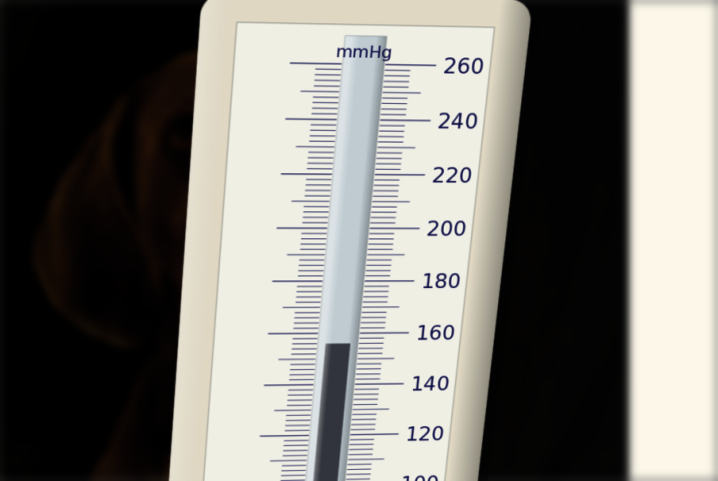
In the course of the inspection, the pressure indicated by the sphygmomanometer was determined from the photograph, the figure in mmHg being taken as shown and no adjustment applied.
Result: 156 mmHg
